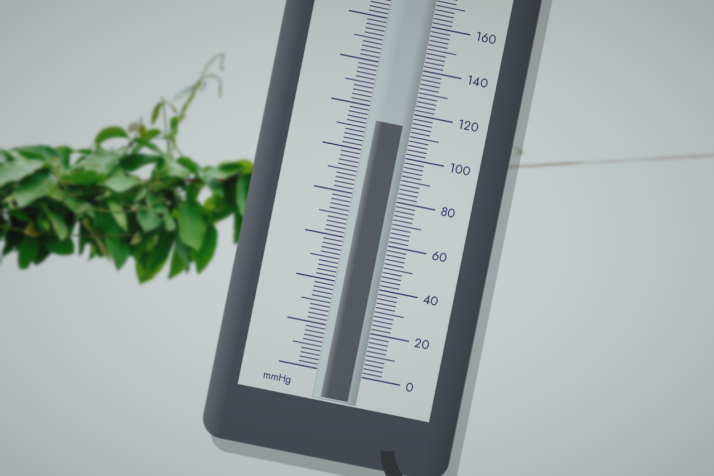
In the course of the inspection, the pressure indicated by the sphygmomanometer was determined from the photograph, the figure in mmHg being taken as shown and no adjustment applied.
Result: 114 mmHg
